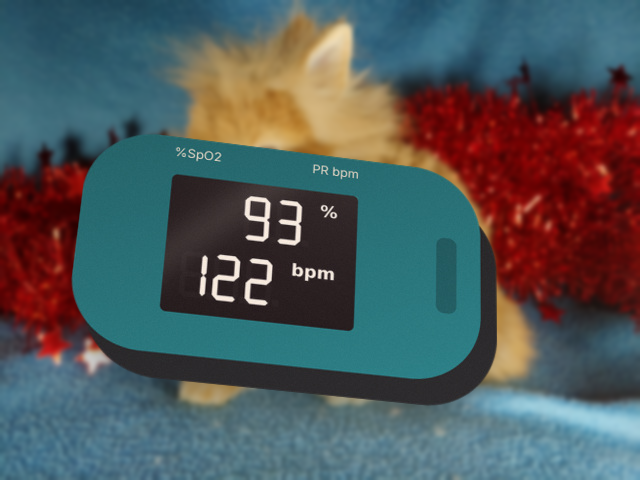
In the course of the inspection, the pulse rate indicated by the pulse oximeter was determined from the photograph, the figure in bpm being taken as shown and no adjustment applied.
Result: 122 bpm
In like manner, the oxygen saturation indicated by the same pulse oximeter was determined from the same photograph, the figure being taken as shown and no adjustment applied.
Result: 93 %
